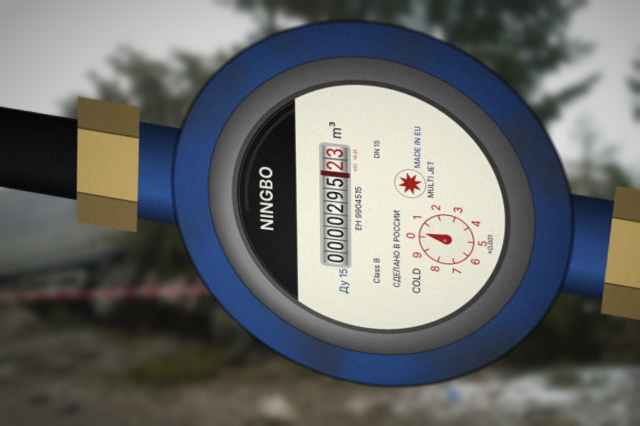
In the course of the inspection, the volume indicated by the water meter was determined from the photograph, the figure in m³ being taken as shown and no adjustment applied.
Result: 295.230 m³
